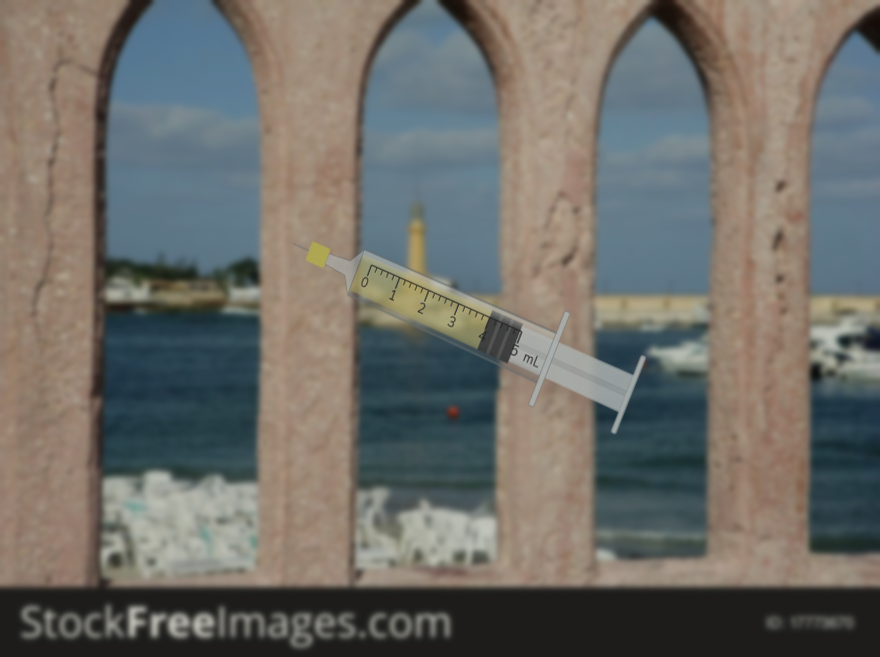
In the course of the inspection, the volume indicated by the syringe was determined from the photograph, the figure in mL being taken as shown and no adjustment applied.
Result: 4 mL
